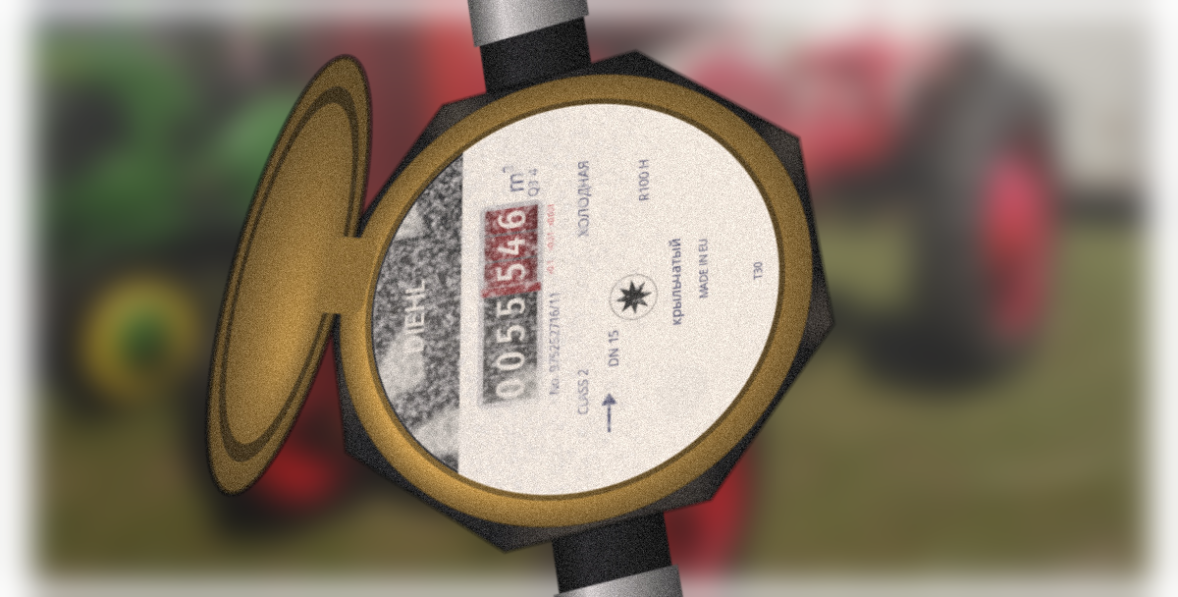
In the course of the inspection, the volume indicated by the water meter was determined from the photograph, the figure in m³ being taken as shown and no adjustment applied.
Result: 55.546 m³
